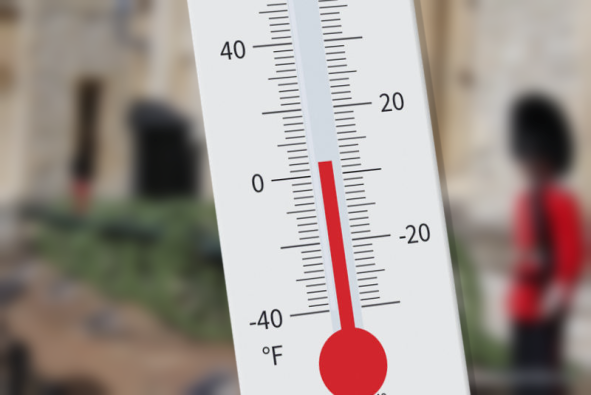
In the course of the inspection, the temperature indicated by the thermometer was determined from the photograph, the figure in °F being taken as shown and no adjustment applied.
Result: 4 °F
